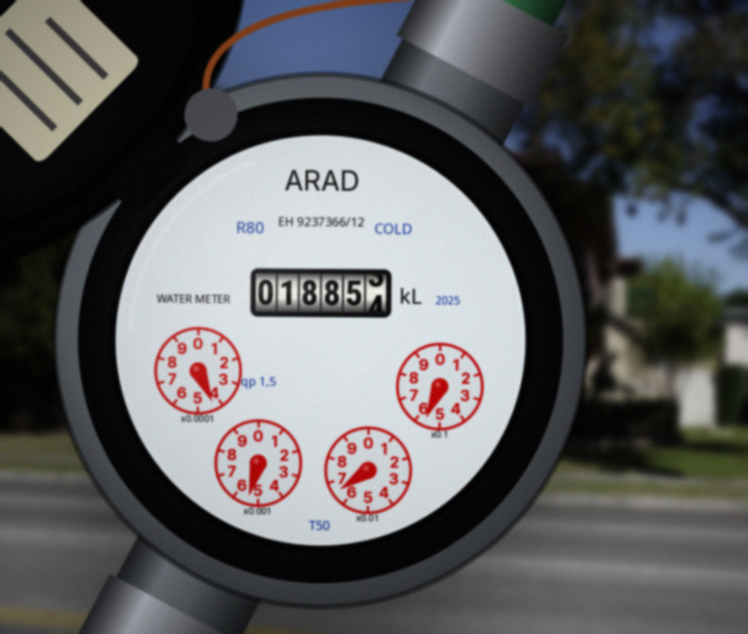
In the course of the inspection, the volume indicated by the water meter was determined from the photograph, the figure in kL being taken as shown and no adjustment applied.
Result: 18853.5654 kL
